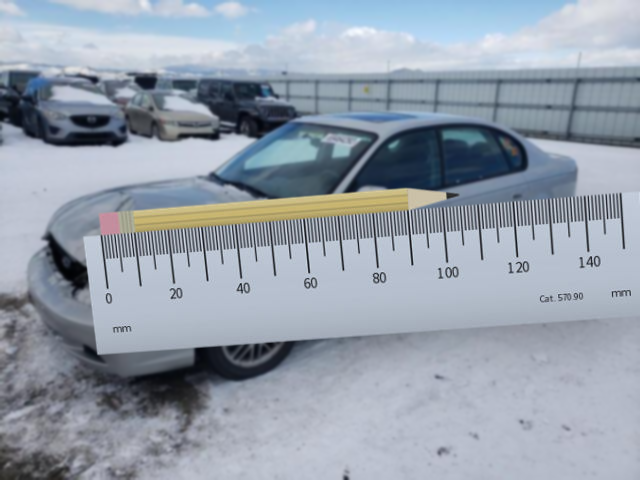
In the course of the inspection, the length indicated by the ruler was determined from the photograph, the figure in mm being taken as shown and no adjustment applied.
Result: 105 mm
